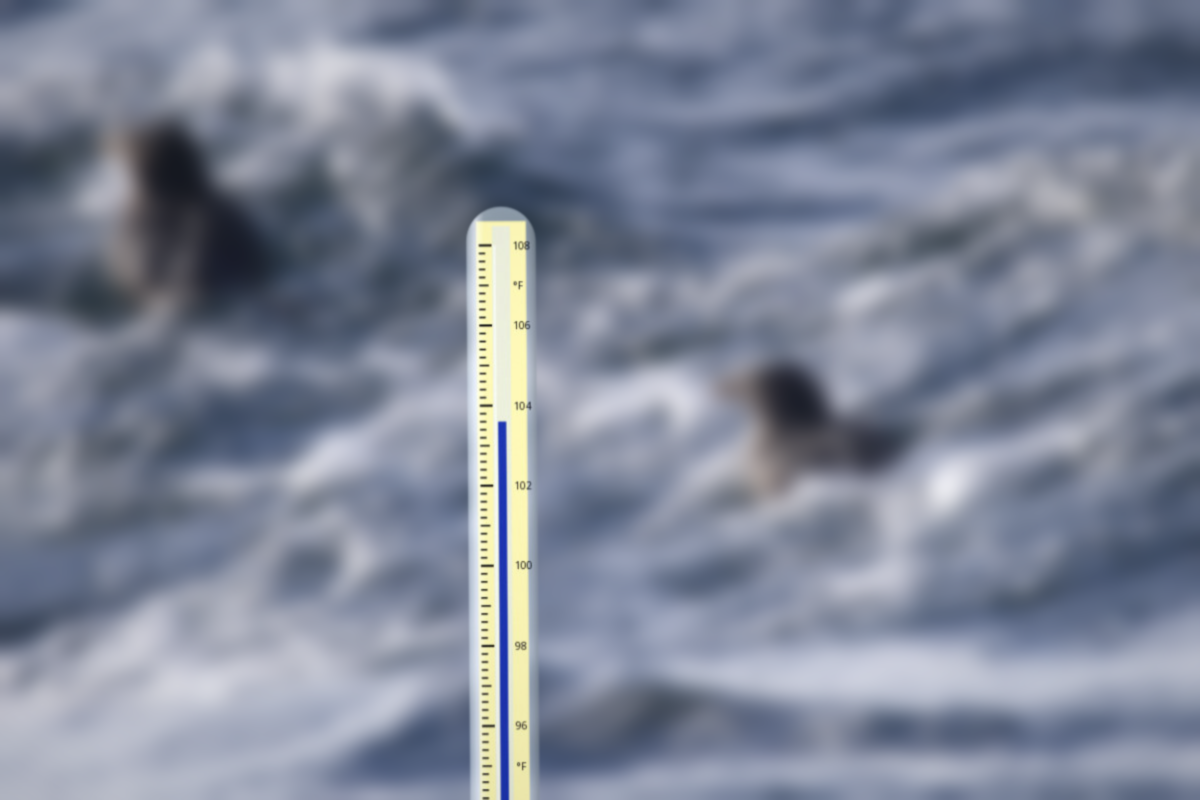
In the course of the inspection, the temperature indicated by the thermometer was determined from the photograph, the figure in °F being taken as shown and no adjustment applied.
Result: 103.6 °F
